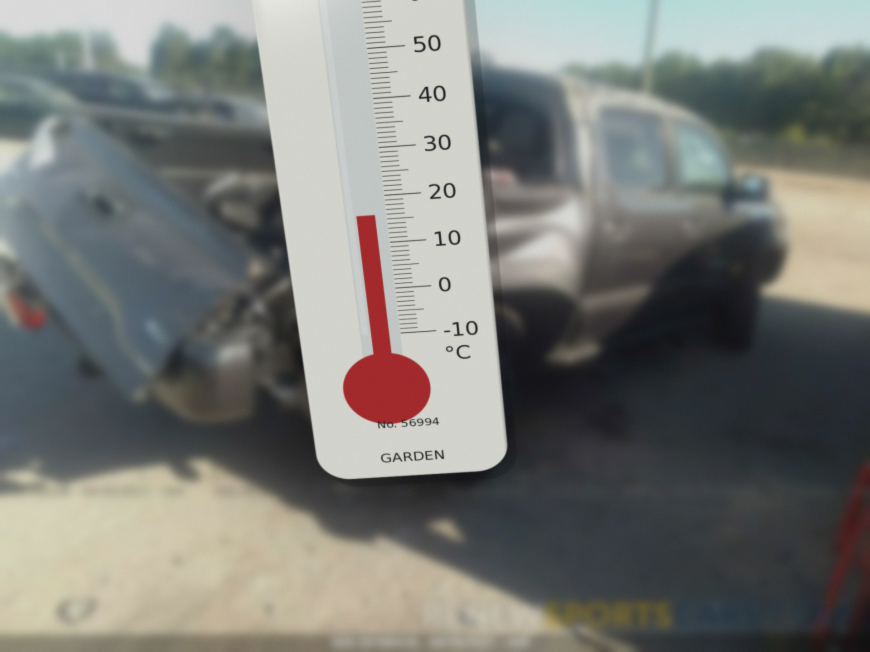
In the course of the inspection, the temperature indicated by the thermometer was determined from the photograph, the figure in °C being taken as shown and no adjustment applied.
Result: 16 °C
